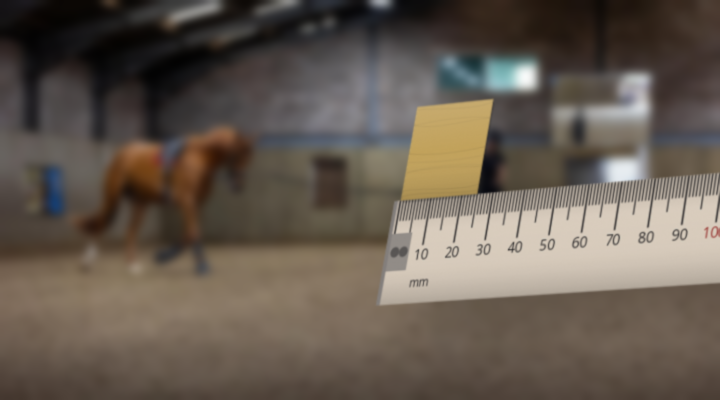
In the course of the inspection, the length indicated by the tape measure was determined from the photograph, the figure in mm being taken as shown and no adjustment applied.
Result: 25 mm
